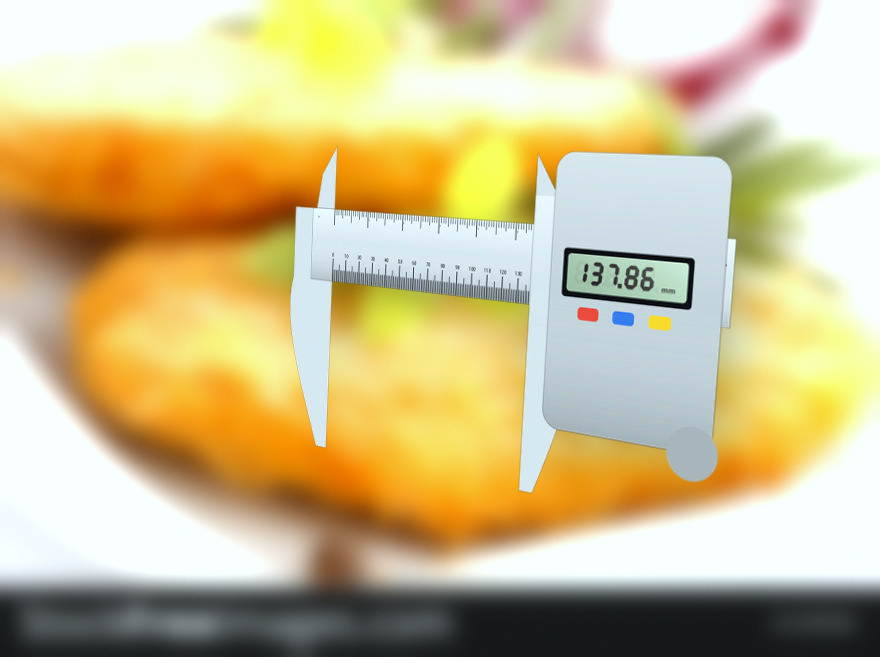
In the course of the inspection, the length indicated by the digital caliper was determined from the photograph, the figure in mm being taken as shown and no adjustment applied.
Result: 137.86 mm
